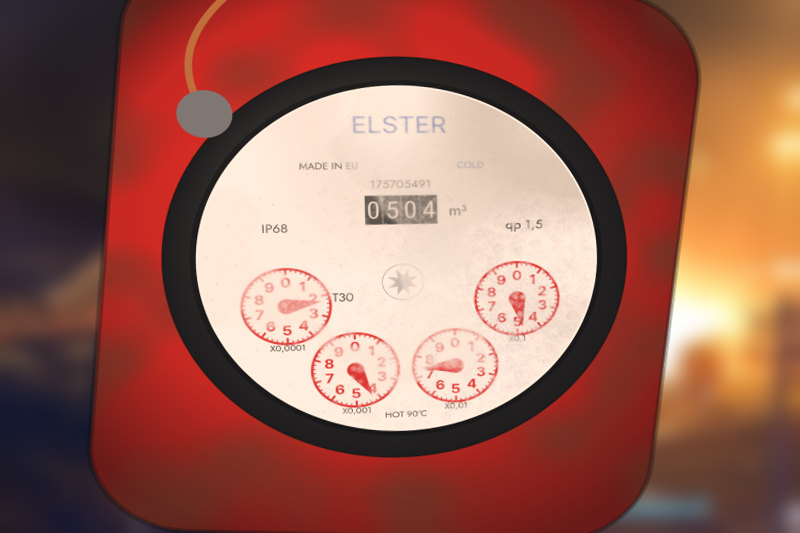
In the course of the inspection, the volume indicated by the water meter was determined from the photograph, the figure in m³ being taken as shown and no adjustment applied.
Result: 504.4742 m³
